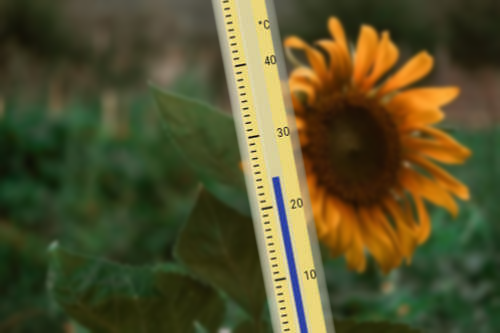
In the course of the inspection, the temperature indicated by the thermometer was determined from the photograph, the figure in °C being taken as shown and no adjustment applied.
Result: 24 °C
